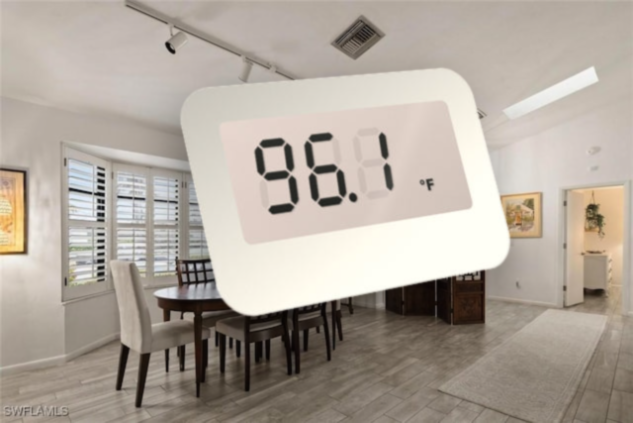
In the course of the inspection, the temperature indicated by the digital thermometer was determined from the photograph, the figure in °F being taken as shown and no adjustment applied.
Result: 96.1 °F
